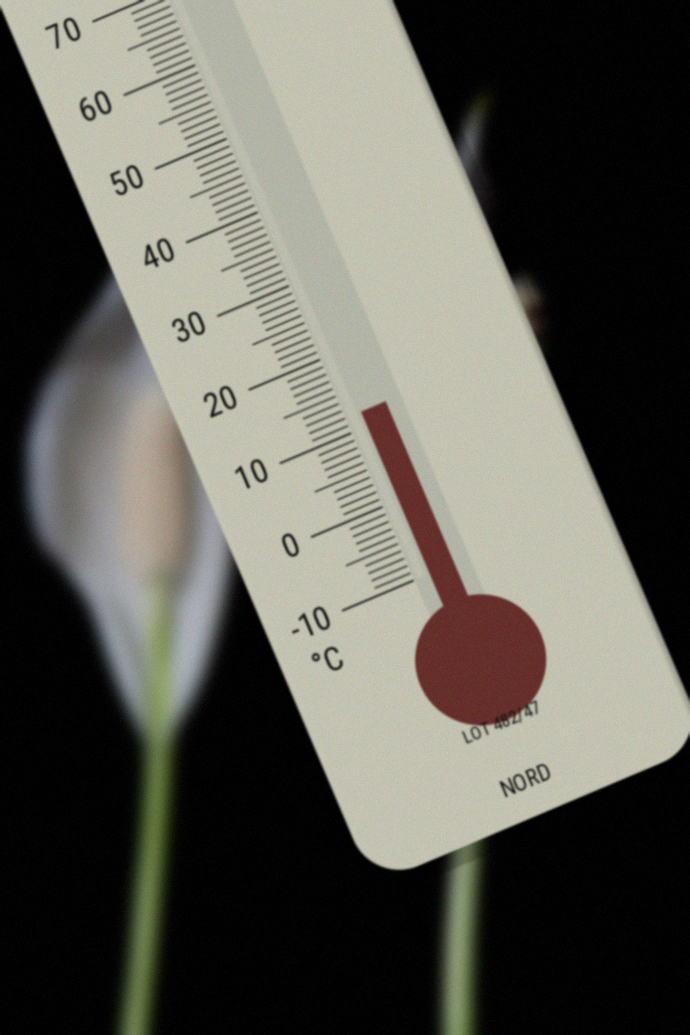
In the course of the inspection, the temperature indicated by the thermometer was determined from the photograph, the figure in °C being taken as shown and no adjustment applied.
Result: 12 °C
